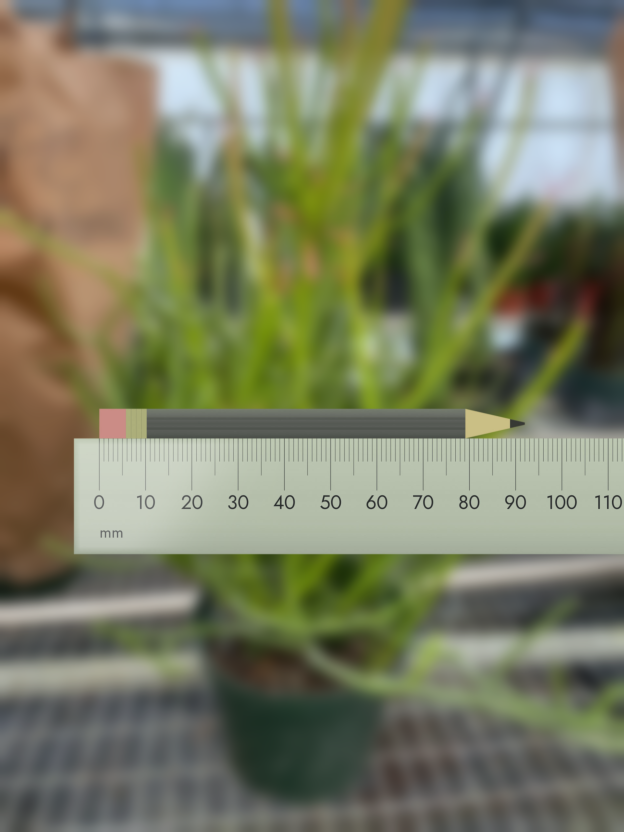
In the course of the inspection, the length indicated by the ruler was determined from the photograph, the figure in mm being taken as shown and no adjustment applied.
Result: 92 mm
